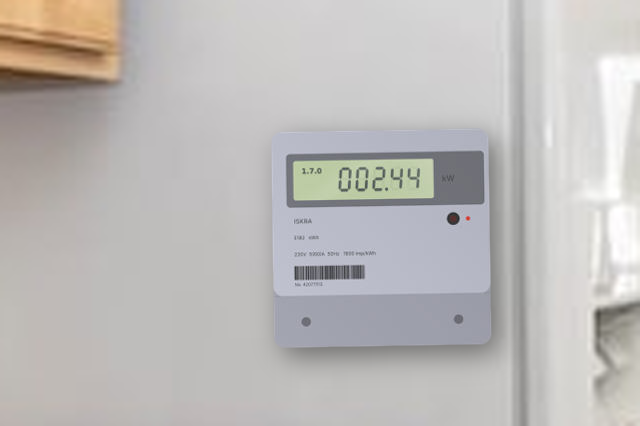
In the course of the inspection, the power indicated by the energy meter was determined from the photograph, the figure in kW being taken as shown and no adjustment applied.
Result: 2.44 kW
